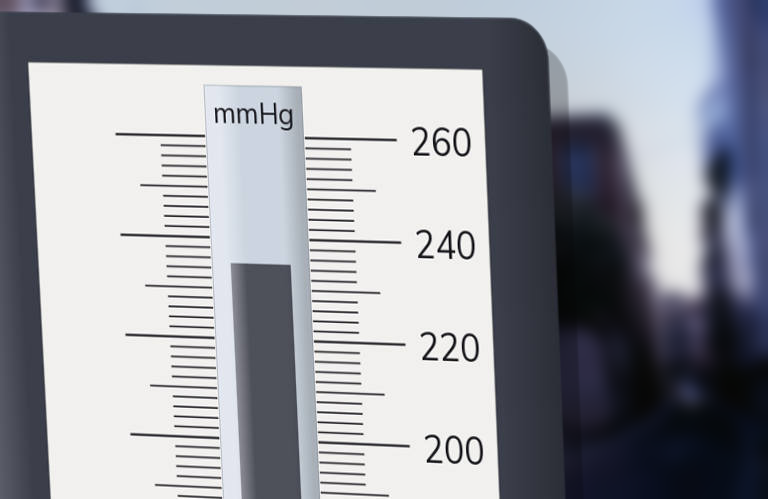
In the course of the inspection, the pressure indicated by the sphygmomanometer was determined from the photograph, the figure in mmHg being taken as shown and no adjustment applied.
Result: 235 mmHg
